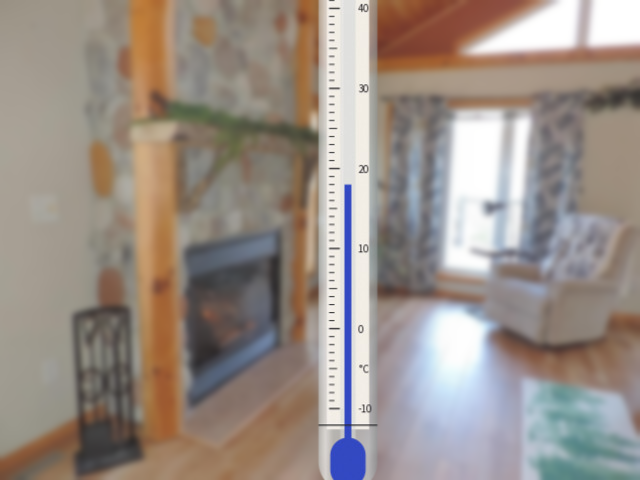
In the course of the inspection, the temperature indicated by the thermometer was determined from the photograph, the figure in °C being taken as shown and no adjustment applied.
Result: 18 °C
